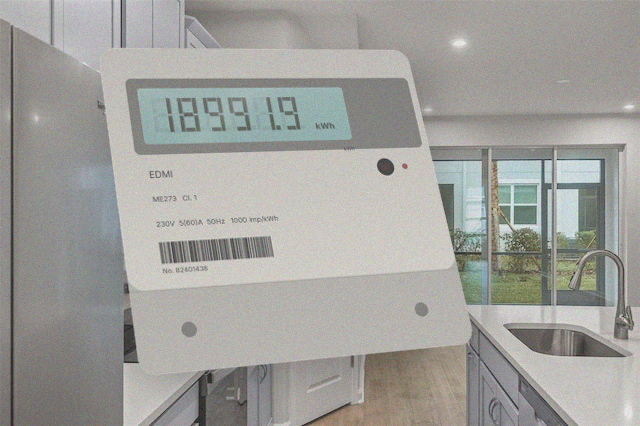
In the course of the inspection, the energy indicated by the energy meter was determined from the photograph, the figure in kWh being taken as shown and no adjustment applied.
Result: 18991.9 kWh
